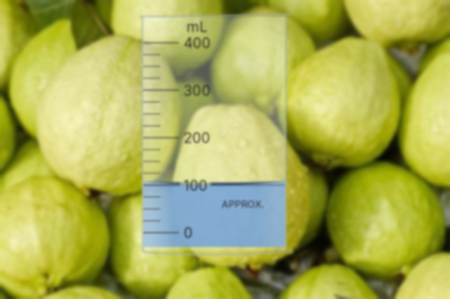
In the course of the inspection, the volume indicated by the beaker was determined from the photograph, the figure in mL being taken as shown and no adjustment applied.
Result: 100 mL
